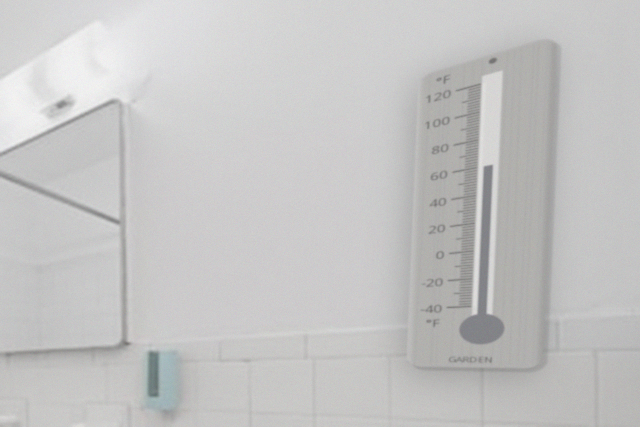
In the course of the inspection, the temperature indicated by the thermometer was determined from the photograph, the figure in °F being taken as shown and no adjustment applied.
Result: 60 °F
